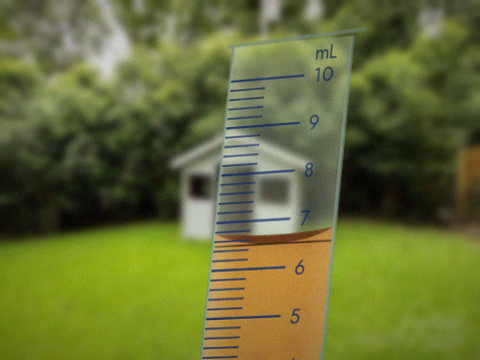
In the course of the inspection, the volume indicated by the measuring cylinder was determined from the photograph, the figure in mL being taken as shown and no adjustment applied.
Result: 6.5 mL
